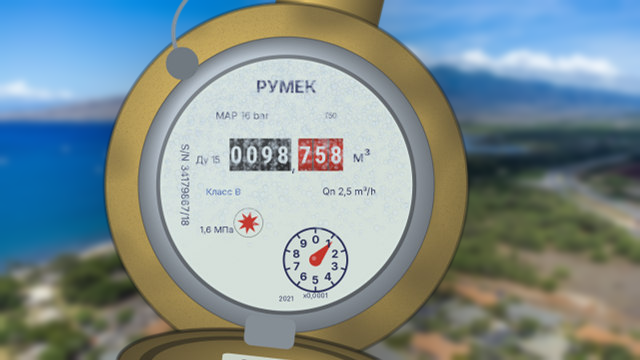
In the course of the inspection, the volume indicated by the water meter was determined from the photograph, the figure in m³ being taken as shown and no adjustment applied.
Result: 98.7581 m³
